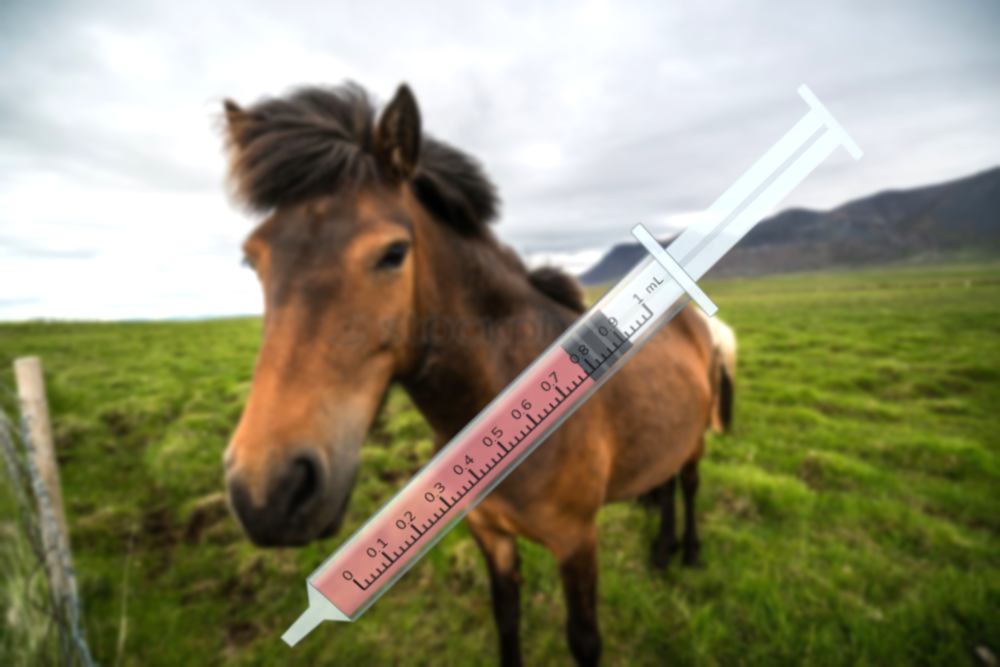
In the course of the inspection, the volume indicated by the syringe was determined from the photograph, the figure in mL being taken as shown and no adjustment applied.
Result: 0.78 mL
